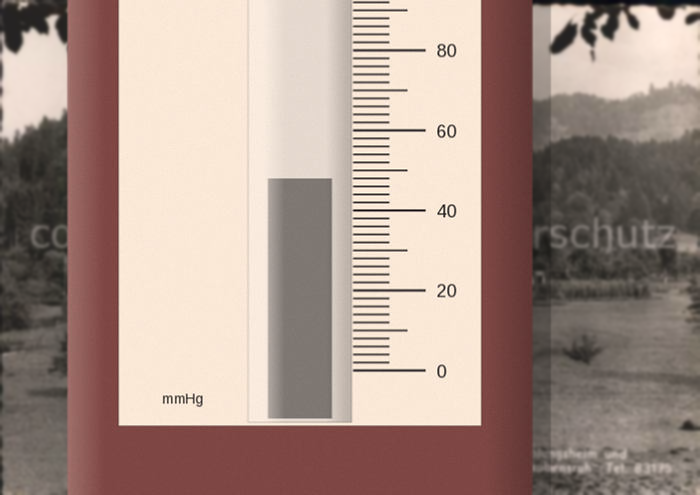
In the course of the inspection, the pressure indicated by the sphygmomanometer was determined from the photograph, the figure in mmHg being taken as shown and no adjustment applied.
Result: 48 mmHg
